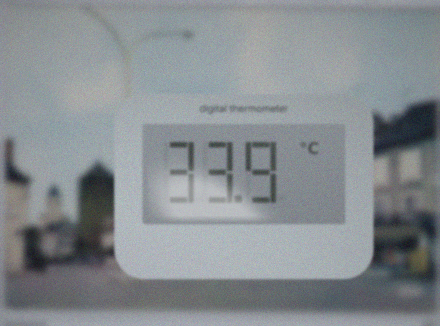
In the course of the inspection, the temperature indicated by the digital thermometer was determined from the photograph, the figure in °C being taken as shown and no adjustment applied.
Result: 33.9 °C
